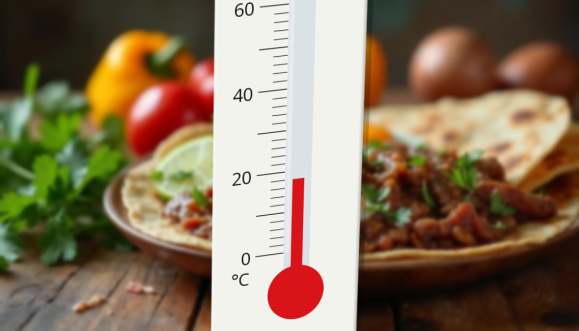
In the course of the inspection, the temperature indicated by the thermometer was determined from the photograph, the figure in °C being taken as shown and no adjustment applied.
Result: 18 °C
